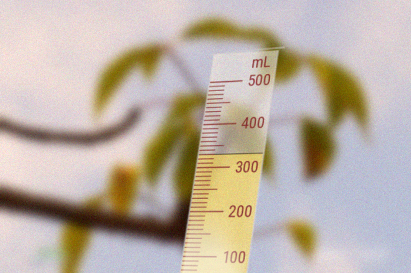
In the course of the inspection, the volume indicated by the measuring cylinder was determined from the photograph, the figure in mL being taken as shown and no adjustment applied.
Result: 330 mL
